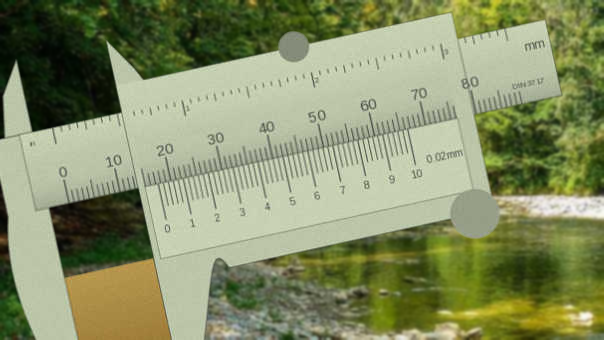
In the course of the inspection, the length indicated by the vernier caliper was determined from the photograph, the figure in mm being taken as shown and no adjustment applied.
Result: 17.5 mm
